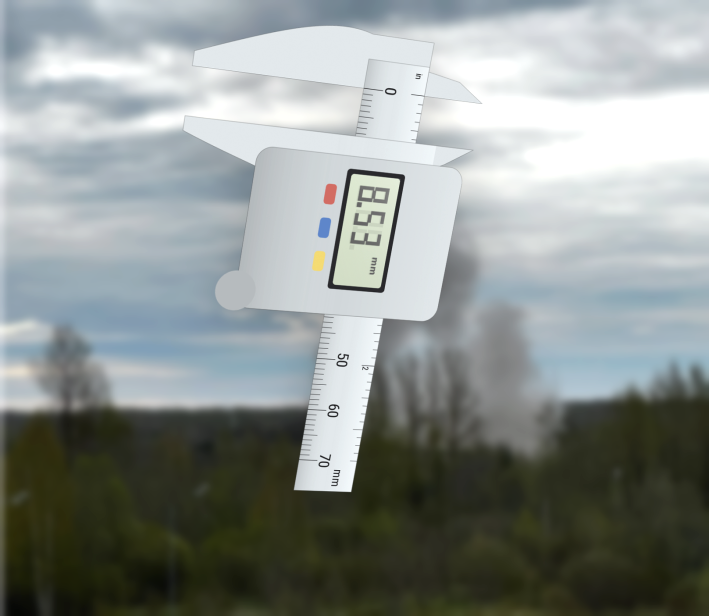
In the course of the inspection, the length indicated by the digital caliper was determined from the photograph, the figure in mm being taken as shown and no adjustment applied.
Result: 8.53 mm
